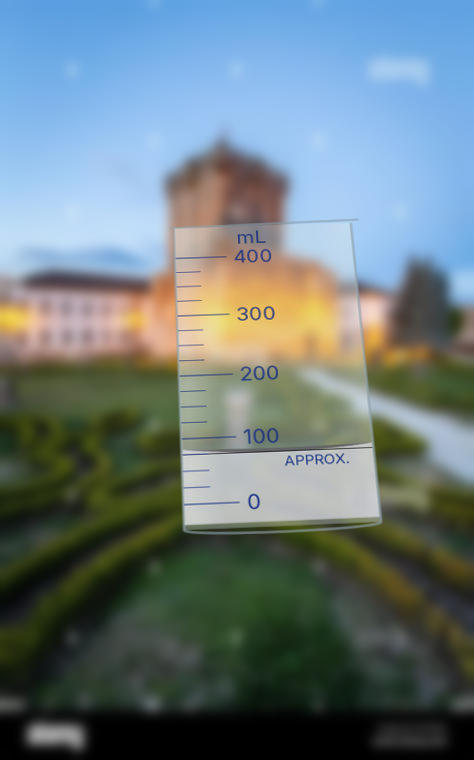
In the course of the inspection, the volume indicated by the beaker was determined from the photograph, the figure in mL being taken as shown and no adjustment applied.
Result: 75 mL
